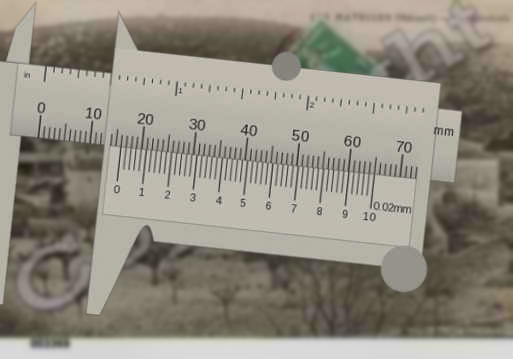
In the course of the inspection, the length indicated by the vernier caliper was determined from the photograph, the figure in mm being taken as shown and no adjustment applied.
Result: 16.0 mm
